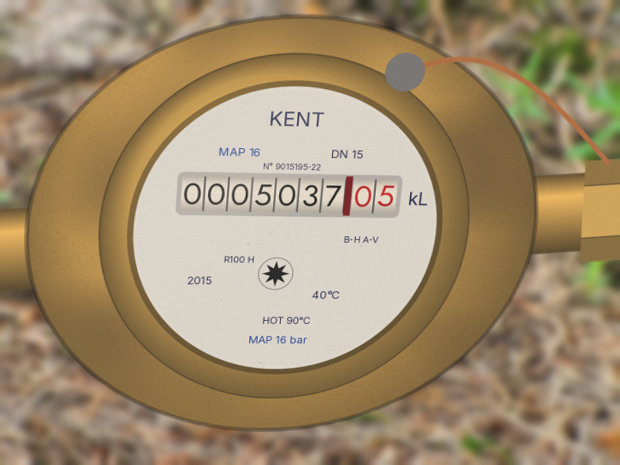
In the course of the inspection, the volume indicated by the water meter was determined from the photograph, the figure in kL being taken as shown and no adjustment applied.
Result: 5037.05 kL
